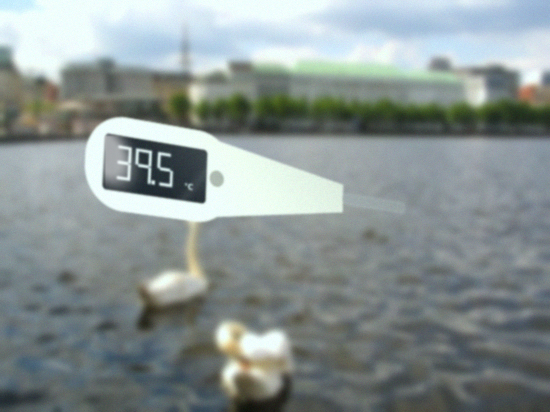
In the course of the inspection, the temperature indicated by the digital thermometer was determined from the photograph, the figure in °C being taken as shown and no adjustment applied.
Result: 39.5 °C
